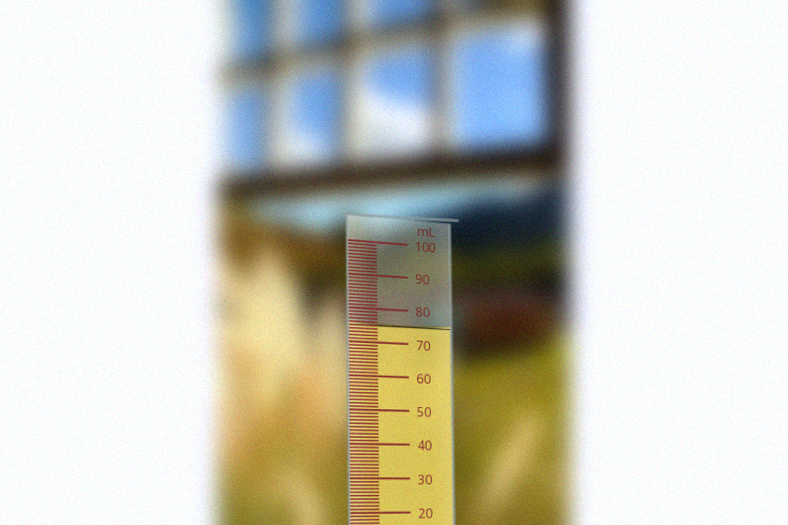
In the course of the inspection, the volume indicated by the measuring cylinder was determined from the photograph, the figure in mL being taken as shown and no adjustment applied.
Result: 75 mL
